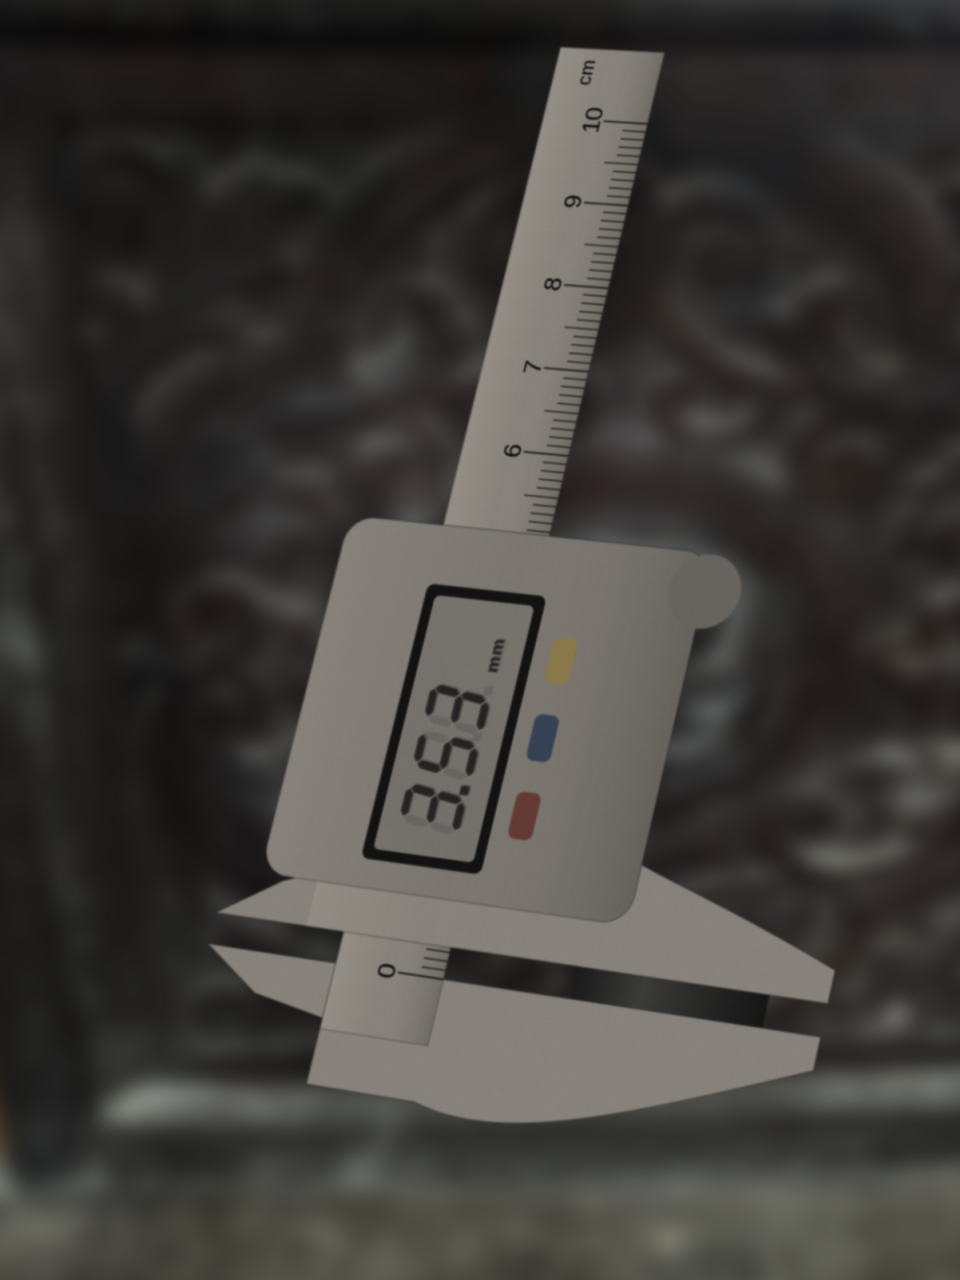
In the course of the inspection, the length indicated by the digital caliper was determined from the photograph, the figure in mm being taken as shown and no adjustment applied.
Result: 3.53 mm
